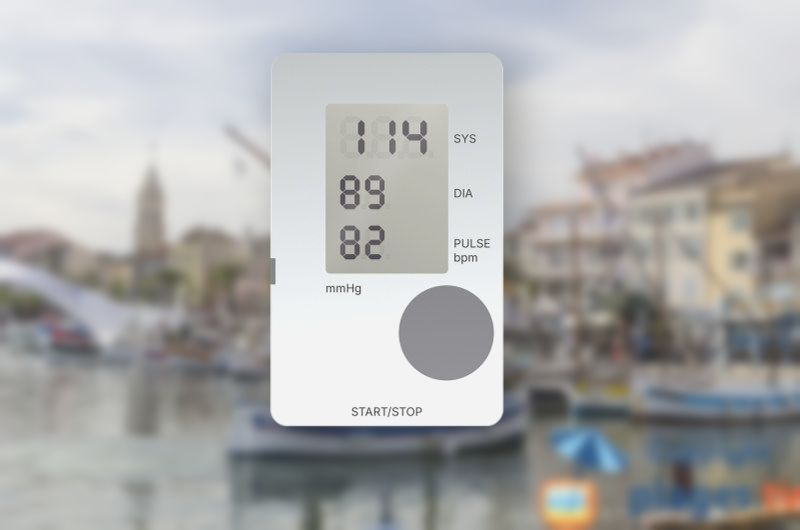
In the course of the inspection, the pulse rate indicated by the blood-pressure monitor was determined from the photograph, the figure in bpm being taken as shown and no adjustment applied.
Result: 82 bpm
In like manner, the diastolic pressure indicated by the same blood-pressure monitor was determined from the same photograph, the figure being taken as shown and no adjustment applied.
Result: 89 mmHg
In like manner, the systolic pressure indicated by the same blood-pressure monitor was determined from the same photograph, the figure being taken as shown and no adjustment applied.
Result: 114 mmHg
